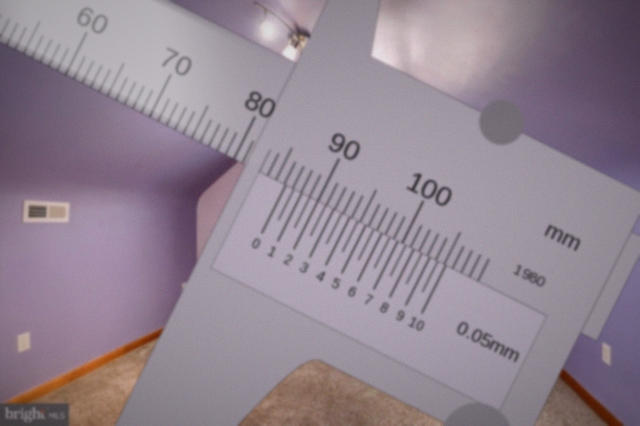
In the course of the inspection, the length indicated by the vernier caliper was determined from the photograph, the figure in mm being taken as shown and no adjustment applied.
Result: 86.2 mm
